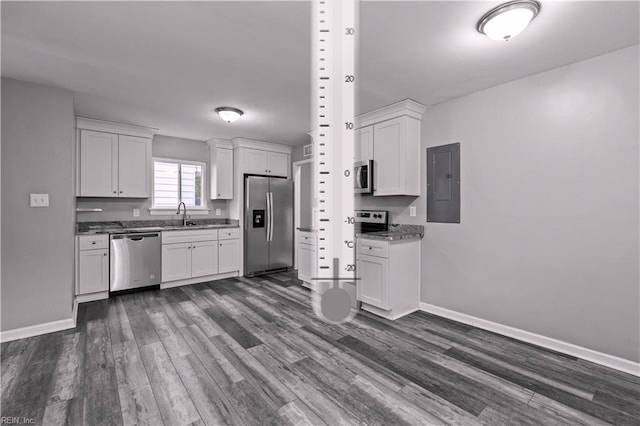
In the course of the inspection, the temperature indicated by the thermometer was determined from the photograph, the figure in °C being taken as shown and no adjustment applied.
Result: -18 °C
